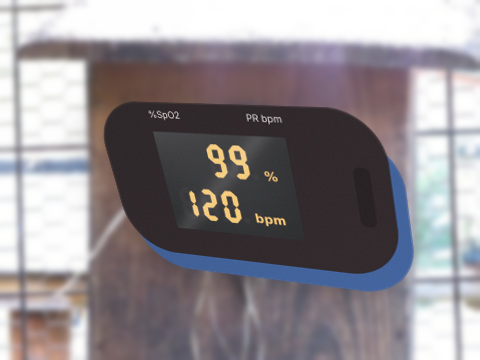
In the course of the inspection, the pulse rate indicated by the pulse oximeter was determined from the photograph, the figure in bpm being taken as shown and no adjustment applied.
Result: 120 bpm
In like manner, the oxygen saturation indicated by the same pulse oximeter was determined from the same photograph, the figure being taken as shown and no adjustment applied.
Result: 99 %
